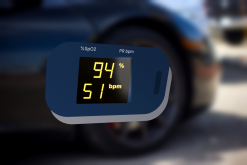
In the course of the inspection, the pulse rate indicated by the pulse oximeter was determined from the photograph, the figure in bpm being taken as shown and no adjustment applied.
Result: 51 bpm
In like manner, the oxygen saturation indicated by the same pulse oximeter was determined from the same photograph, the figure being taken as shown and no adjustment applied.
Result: 94 %
